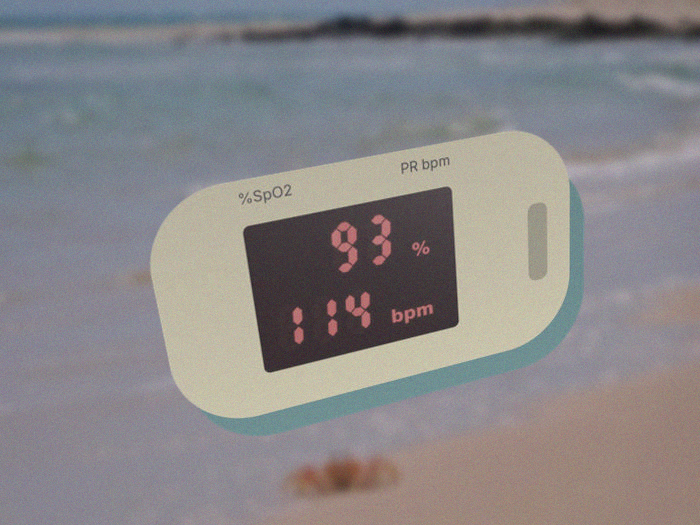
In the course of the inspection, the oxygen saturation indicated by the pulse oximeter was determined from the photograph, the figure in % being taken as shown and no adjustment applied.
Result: 93 %
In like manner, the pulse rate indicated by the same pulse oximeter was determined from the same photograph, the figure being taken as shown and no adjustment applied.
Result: 114 bpm
